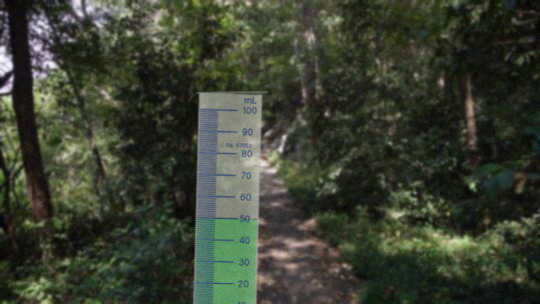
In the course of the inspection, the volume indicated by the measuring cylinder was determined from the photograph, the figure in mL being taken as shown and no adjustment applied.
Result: 50 mL
